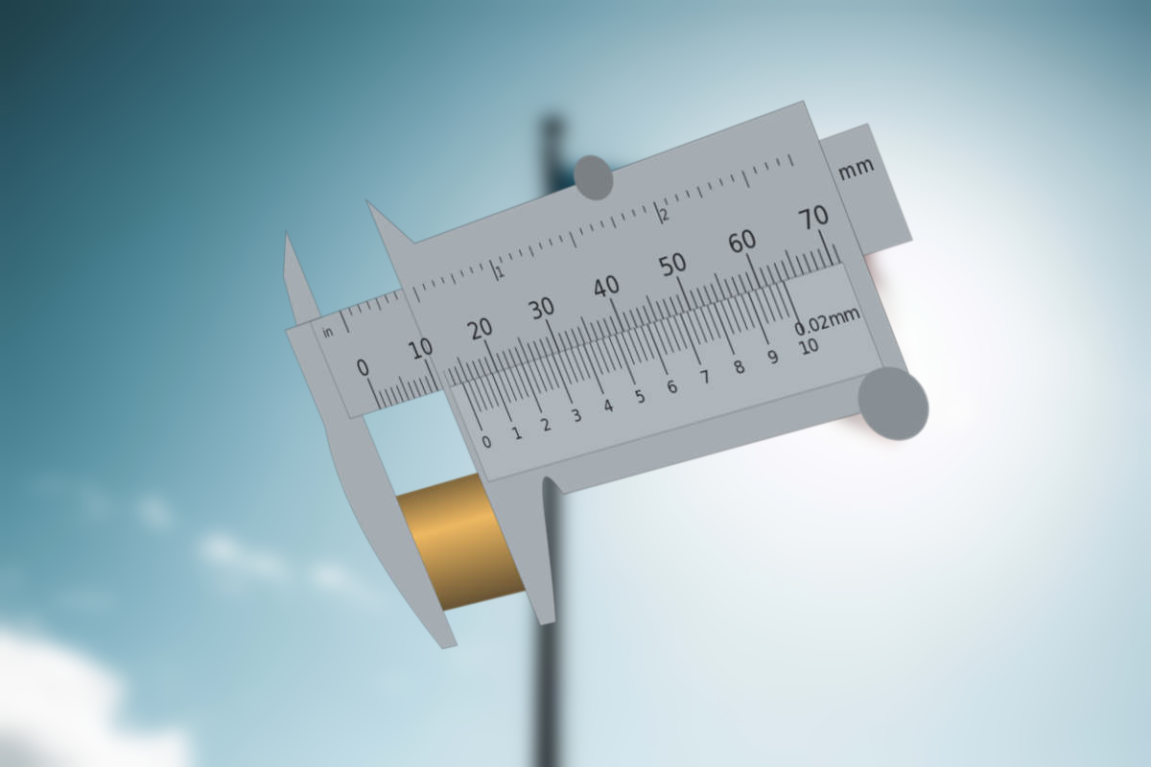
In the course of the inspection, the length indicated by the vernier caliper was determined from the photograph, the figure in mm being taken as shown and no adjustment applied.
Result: 14.2 mm
